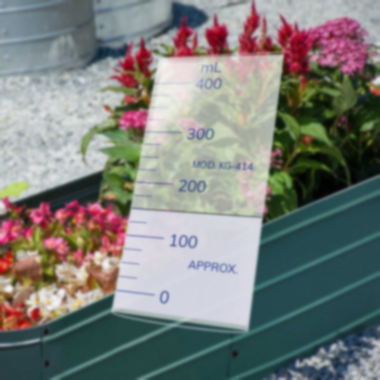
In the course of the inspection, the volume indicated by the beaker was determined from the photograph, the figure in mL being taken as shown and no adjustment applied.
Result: 150 mL
